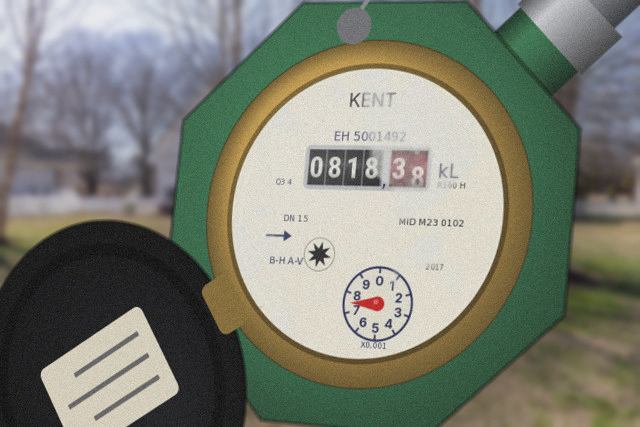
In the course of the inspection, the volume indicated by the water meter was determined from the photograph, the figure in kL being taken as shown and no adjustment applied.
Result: 818.377 kL
